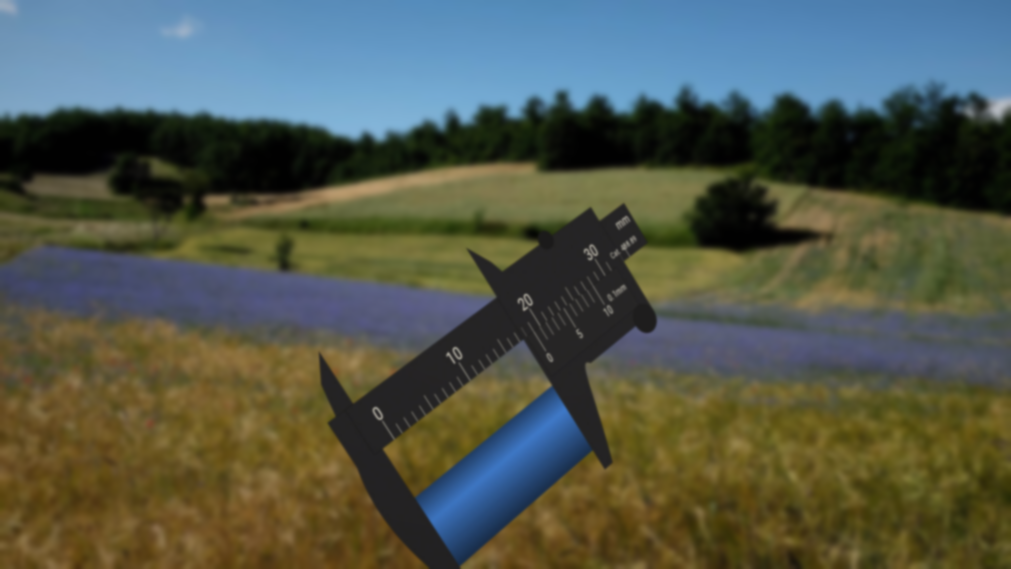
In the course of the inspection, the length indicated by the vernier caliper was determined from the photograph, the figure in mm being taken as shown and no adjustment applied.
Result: 19.0 mm
